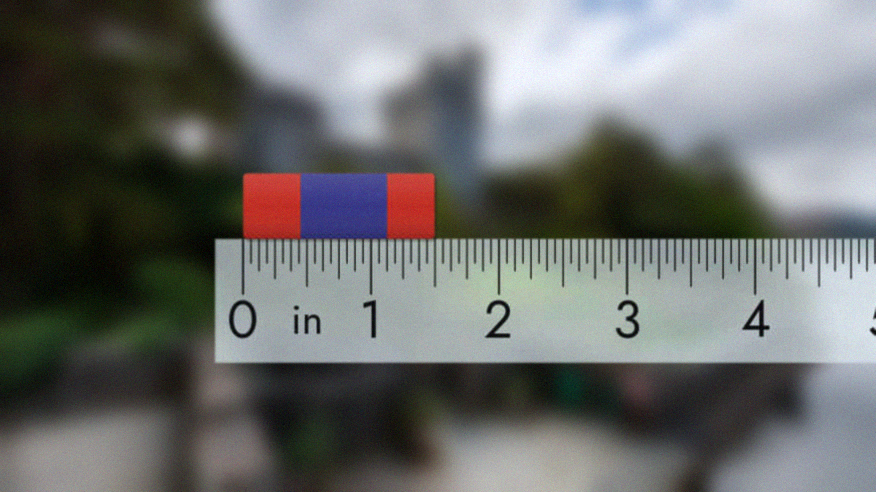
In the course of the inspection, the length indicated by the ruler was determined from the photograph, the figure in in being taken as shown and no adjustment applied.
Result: 1.5 in
